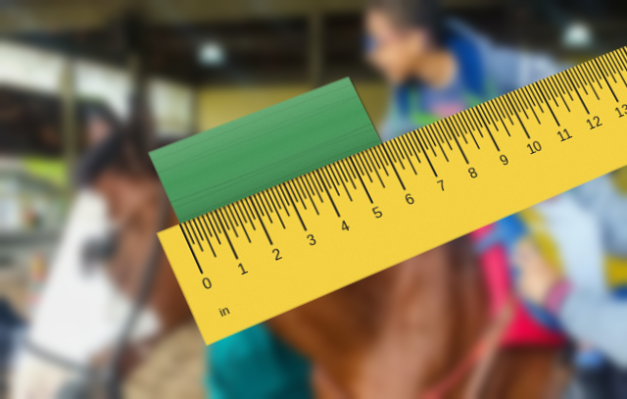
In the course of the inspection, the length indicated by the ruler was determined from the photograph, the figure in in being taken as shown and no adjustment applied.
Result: 6 in
